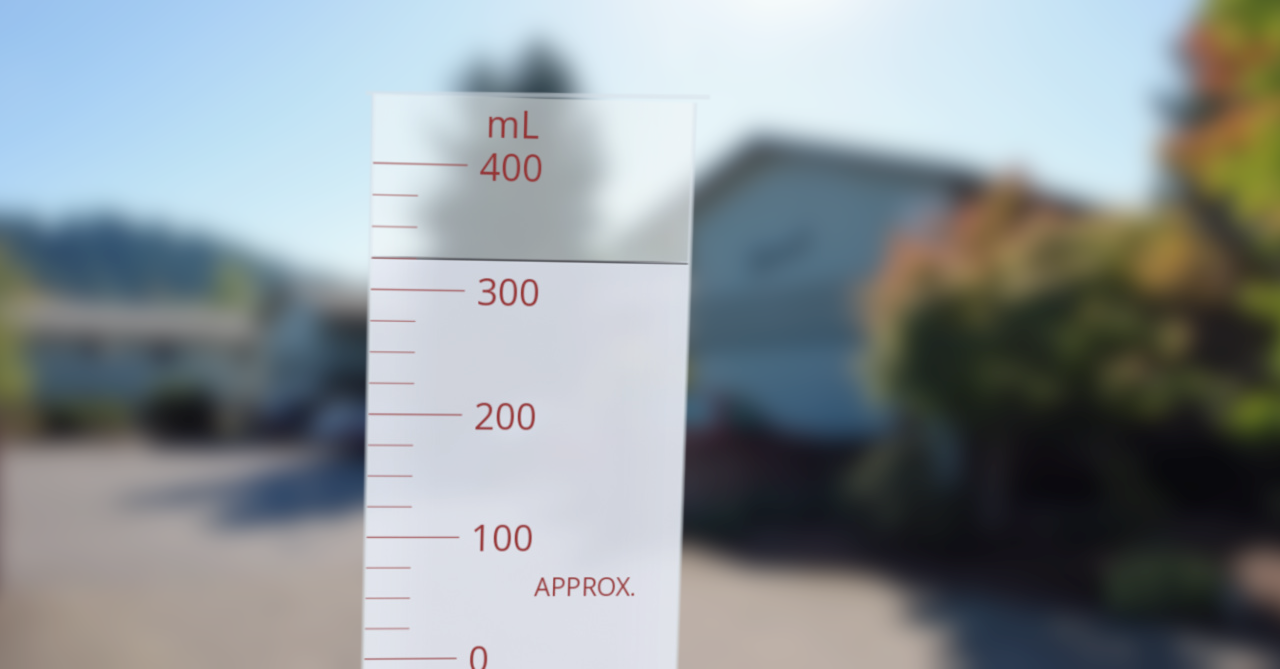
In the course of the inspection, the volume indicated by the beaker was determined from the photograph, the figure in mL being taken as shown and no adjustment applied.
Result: 325 mL
